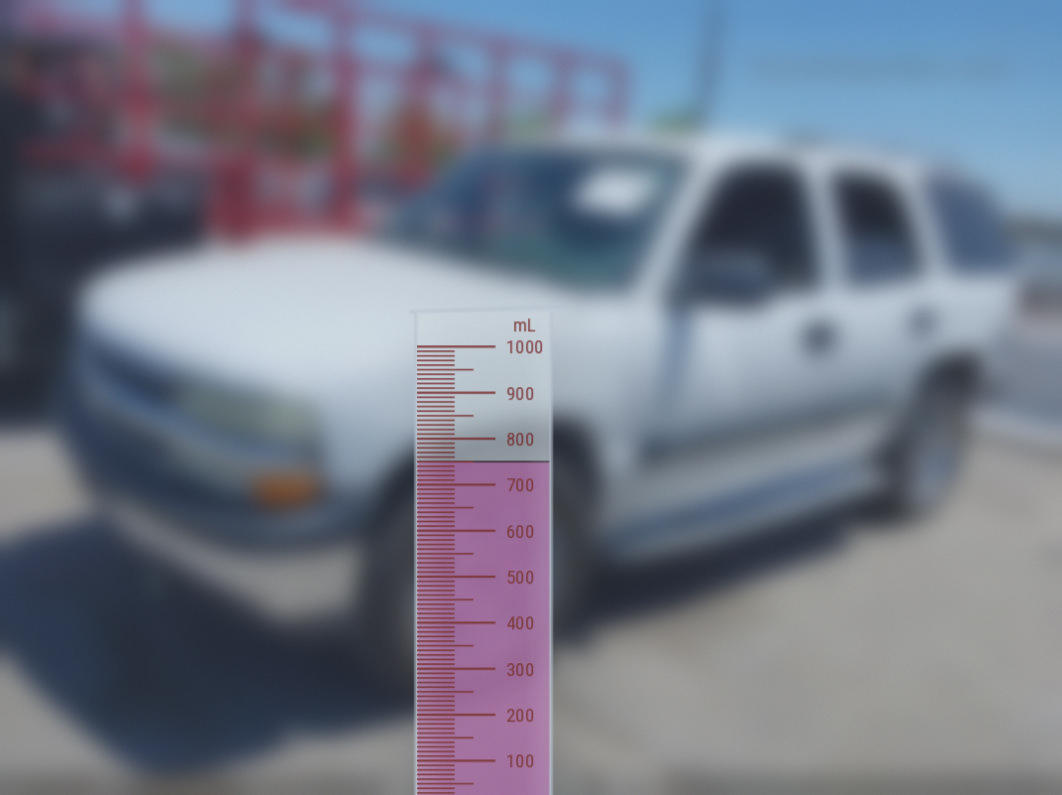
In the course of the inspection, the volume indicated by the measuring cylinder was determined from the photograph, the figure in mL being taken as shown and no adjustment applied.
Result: 750 mL
